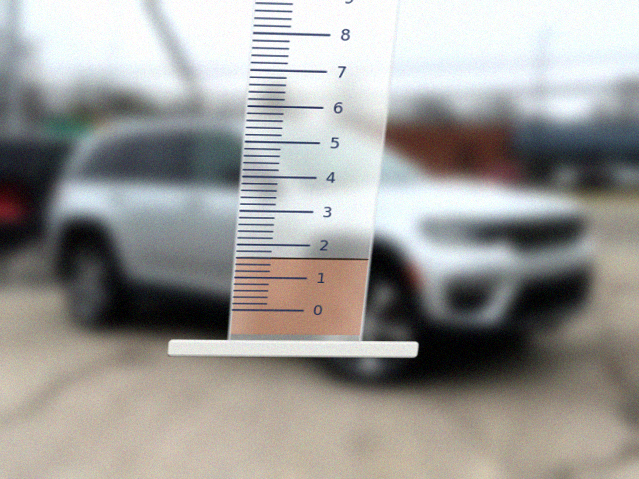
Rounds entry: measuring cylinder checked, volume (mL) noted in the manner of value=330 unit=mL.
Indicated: value=1.6 unit=mL
